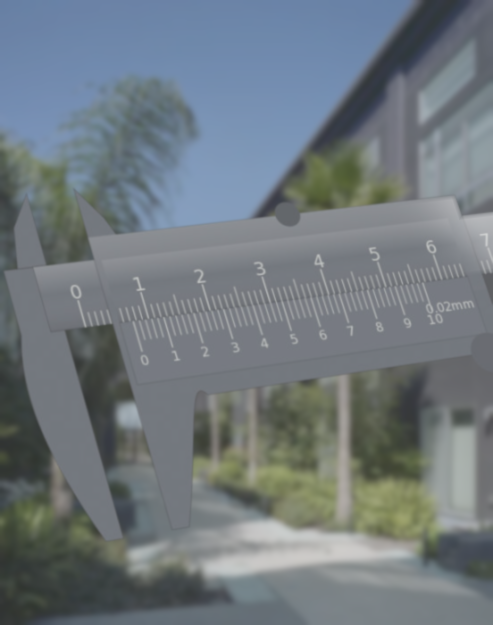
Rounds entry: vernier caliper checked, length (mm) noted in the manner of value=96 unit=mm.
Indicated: value=7.5 unit=mm
